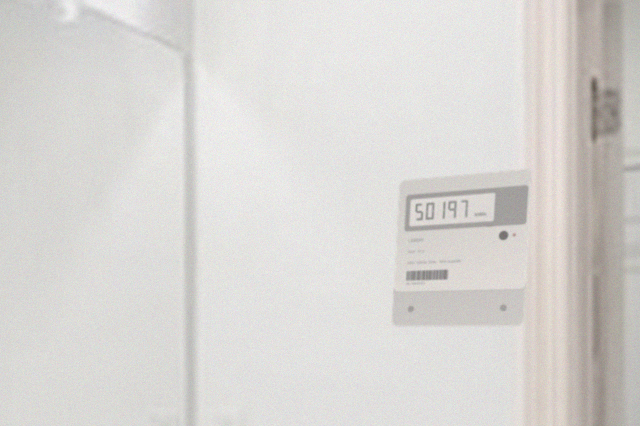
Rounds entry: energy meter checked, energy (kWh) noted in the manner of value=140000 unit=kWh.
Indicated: value=50197 unit=kWh
